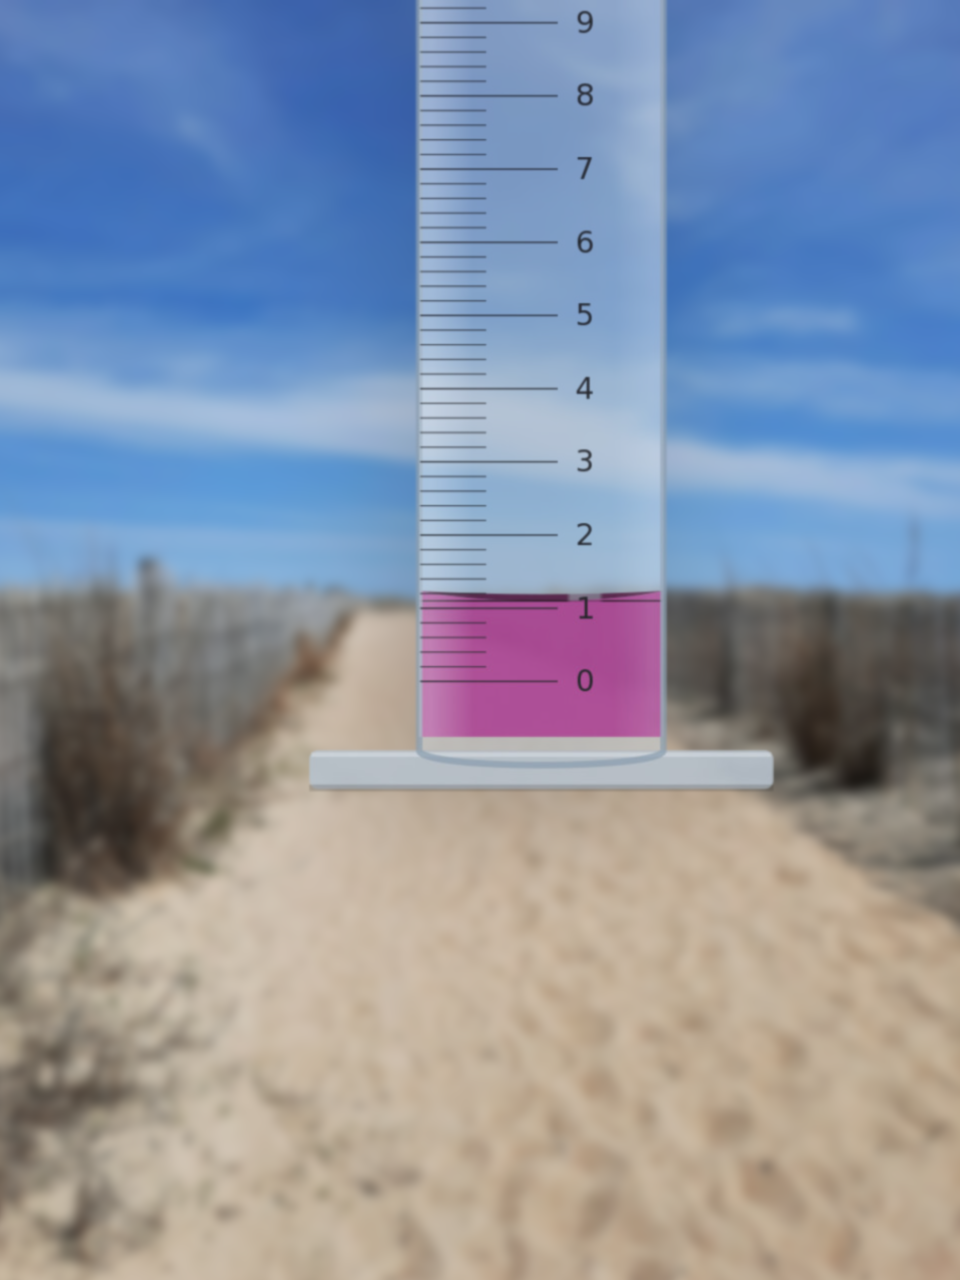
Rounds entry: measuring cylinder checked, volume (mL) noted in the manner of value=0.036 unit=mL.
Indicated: value=1.1 unit=mL
